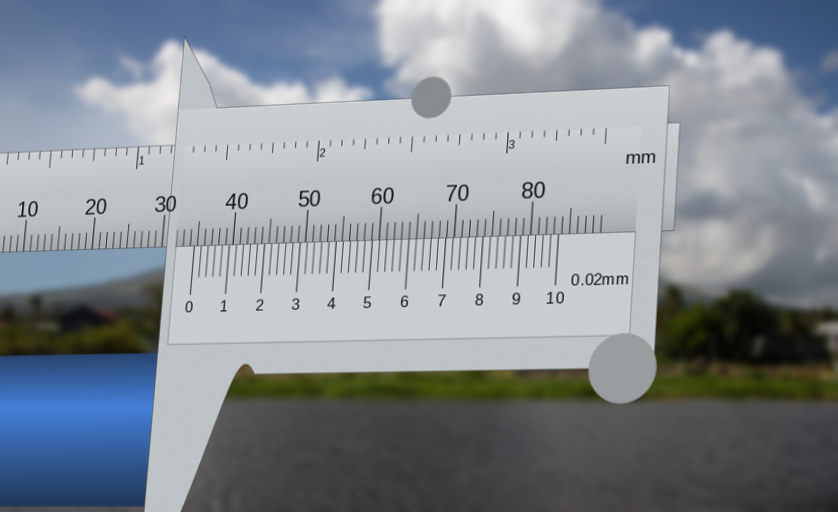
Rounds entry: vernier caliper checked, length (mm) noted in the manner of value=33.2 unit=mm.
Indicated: value=34.6 unit=mm
